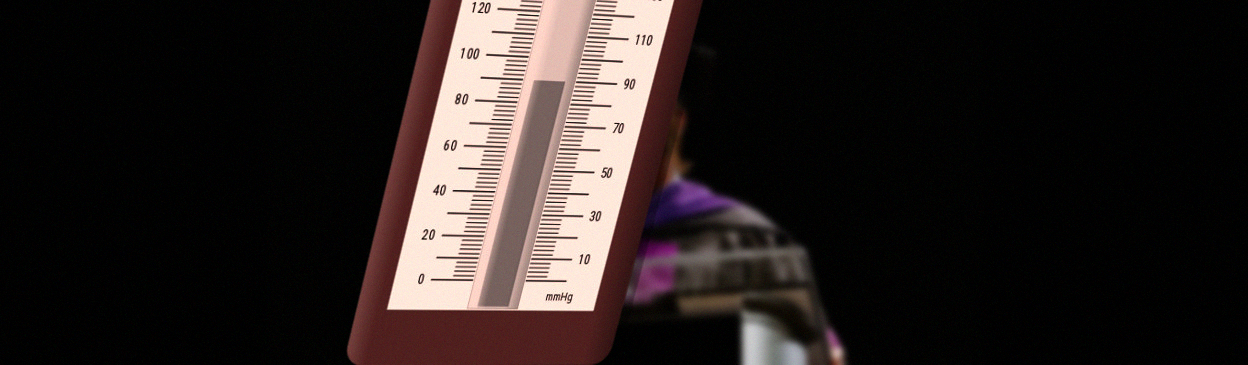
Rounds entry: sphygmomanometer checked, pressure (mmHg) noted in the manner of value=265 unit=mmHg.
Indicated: value=90 unit=mmHg
